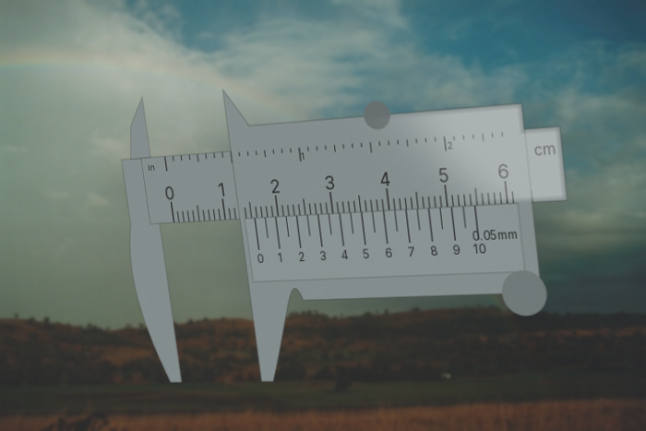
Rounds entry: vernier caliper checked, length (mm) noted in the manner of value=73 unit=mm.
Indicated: value=15.6 unit=mm
